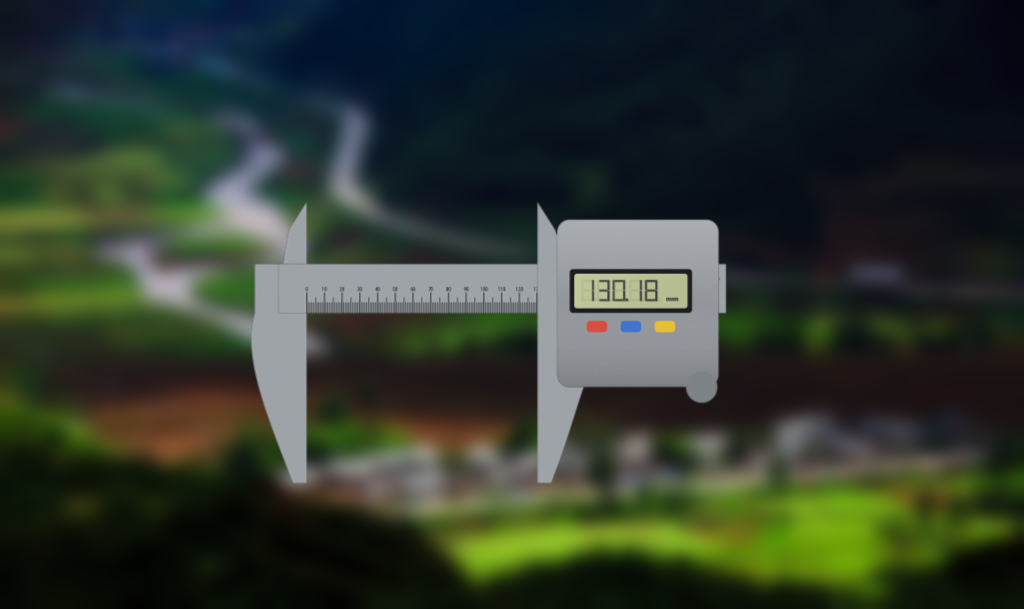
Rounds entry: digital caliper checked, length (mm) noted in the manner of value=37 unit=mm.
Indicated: value=130.18 unit=mm
